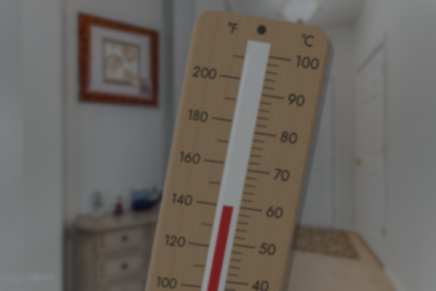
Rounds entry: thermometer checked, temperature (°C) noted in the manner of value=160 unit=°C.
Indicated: value=60 unit=°C
